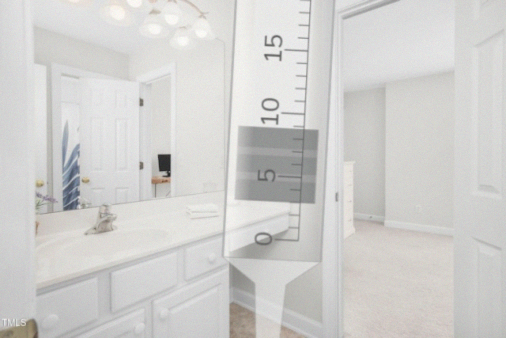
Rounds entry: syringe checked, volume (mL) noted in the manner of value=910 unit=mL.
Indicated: value=3 unit=mL
